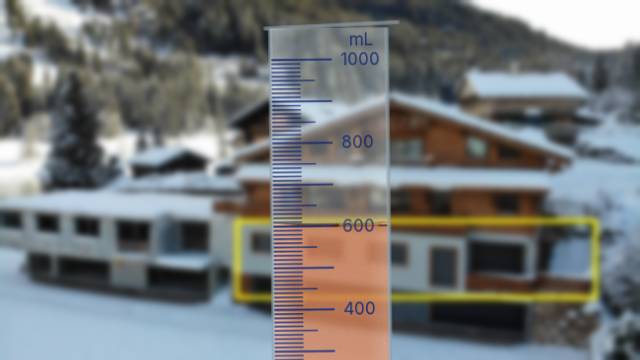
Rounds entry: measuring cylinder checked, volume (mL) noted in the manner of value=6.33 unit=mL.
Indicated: value=600 unit=mL
